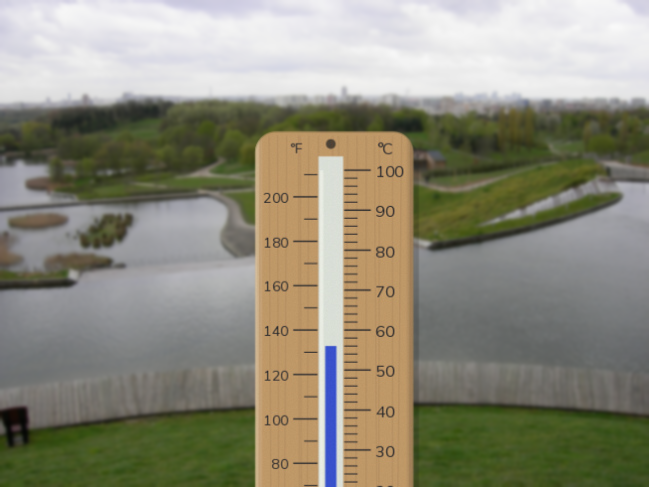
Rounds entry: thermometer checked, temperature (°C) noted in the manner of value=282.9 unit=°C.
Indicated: value=56 unit=°C
